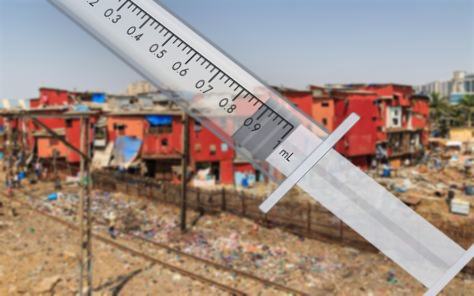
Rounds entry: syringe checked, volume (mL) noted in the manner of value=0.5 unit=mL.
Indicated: value=0.88 unit=mL
